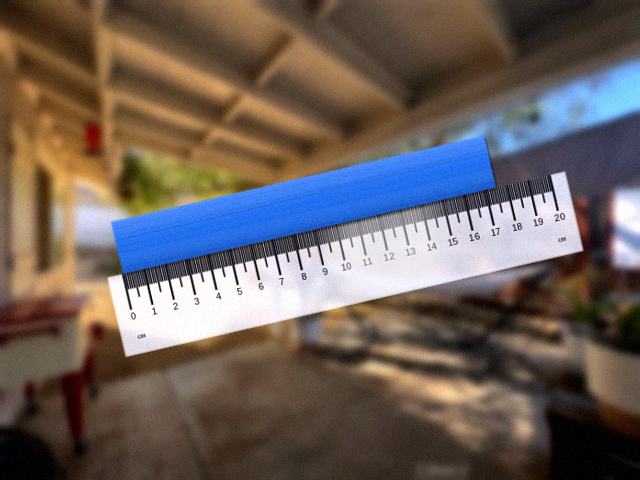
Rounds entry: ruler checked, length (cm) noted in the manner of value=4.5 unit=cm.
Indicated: value=17.5 unit=cm
